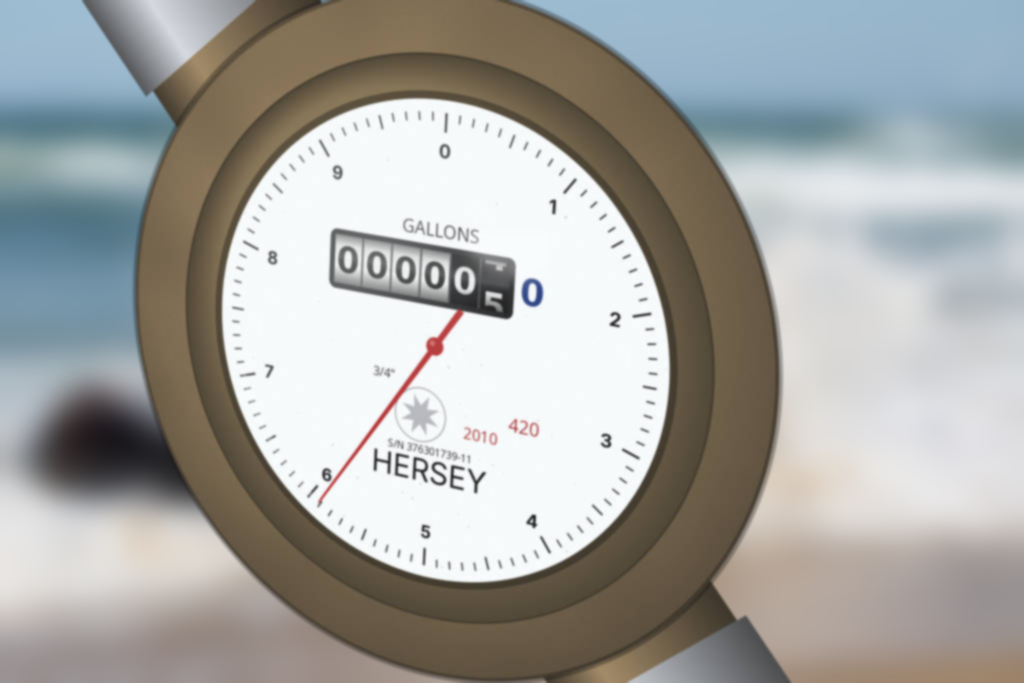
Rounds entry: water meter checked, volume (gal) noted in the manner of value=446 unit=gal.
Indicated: value=45.9 unit=gal
